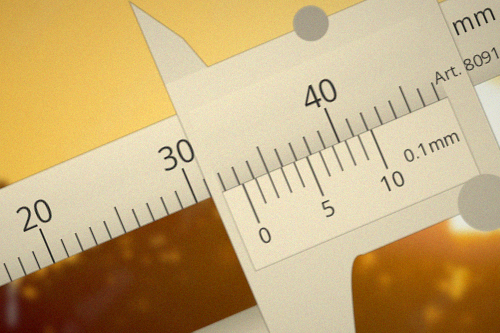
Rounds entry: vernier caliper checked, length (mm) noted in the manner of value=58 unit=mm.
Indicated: value=33.2 unit=mm
